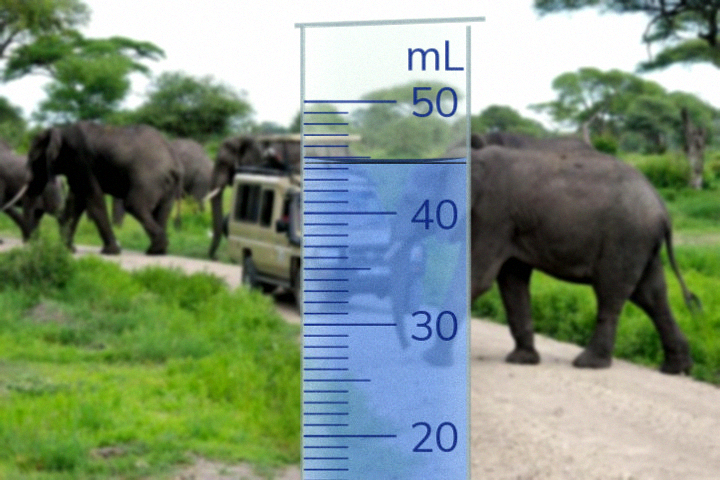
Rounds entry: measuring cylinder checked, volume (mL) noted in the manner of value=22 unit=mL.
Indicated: value=44.5 unit=mL
